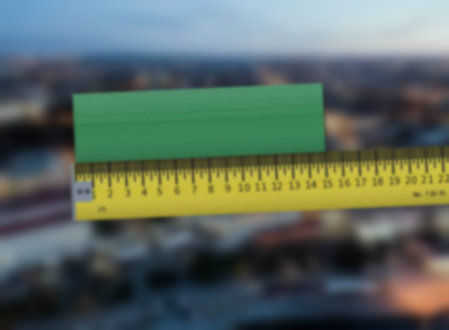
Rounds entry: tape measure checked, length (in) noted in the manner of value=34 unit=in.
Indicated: value=15 unit=in
